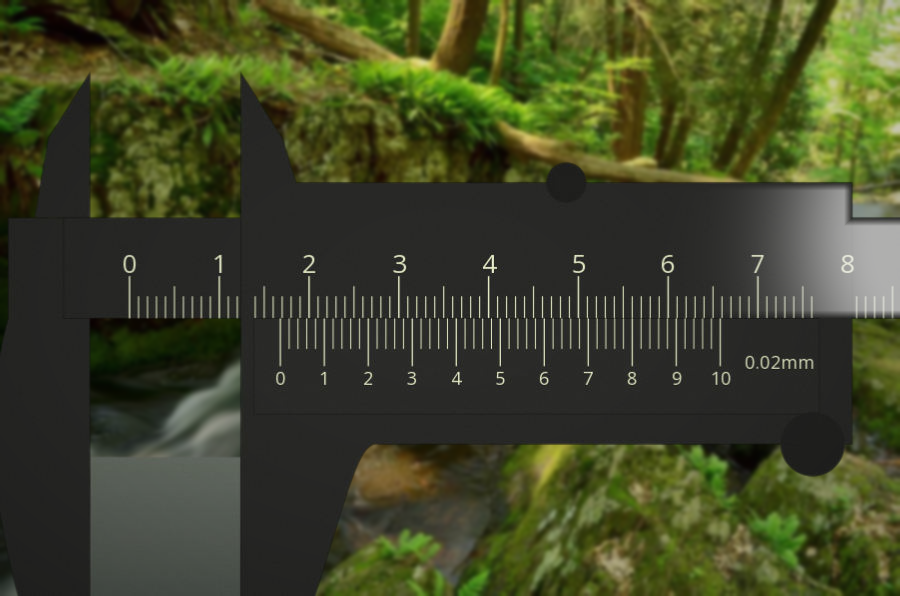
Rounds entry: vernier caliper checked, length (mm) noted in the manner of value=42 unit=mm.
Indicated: value=16.8 unit=mm
